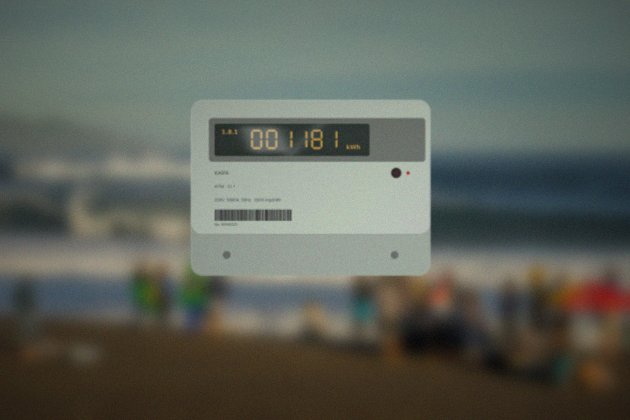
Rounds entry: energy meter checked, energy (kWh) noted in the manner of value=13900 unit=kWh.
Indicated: value=1181 unit=kWh
